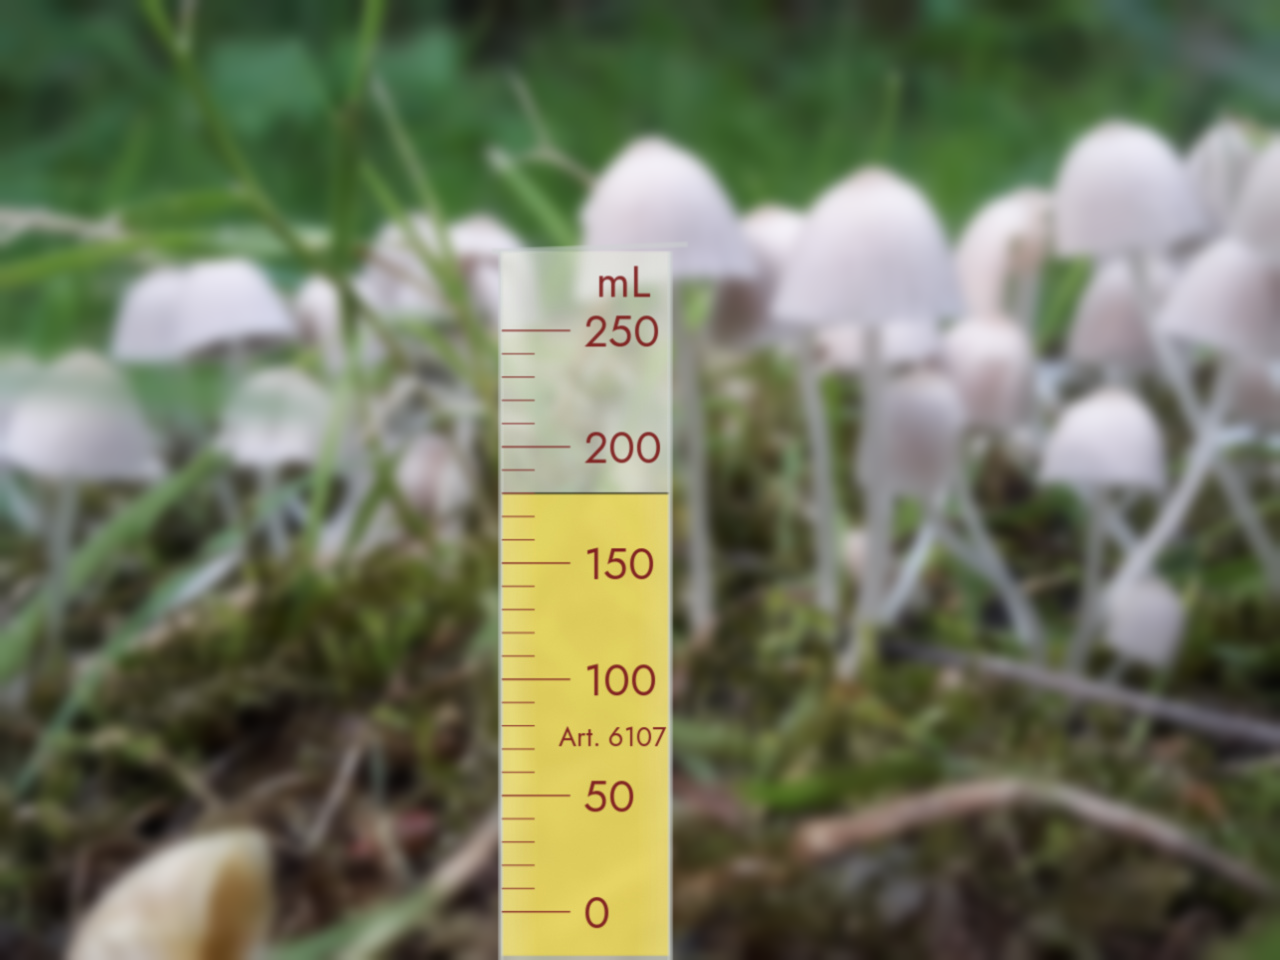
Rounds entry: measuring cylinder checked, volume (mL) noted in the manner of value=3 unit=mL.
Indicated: value=180 unit=mL
